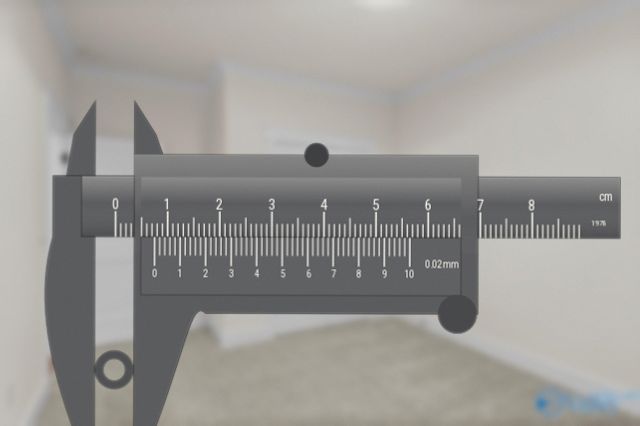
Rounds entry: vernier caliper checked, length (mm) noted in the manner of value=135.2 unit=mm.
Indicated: value=7.5 unit=mm
